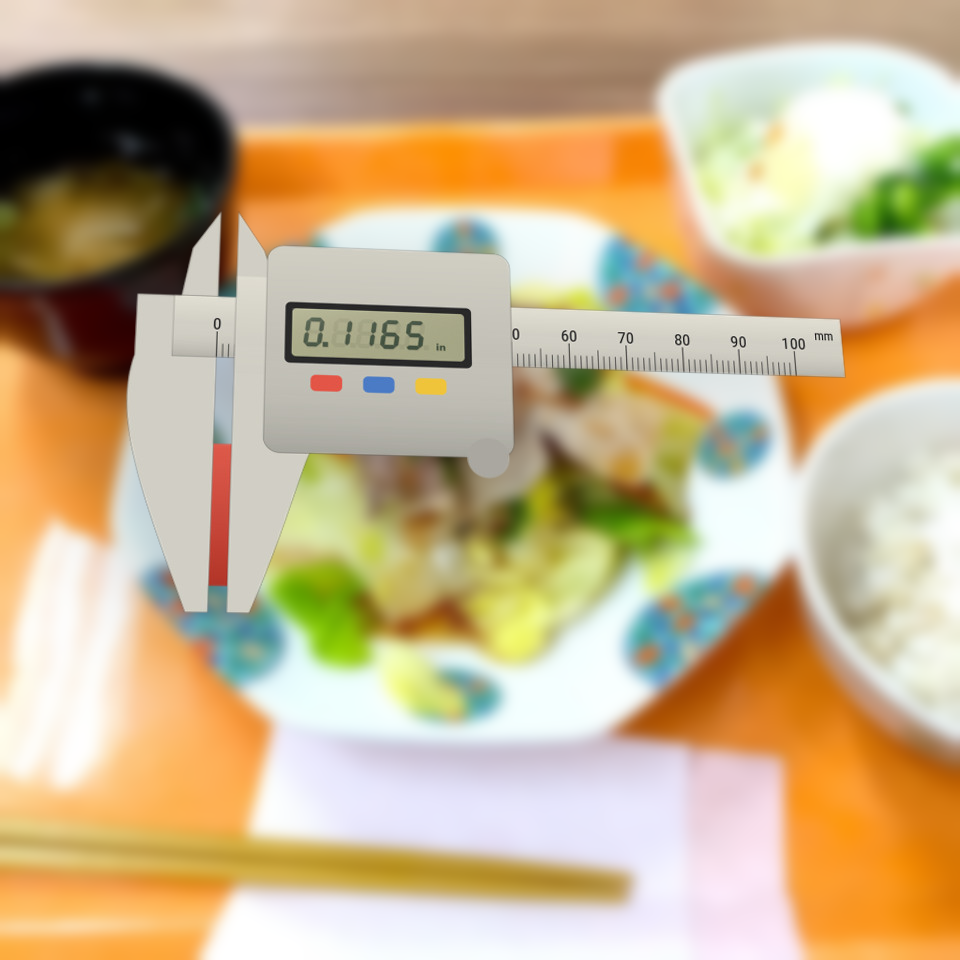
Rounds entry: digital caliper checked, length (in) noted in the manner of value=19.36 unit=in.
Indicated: value=0.1165 unit=in
